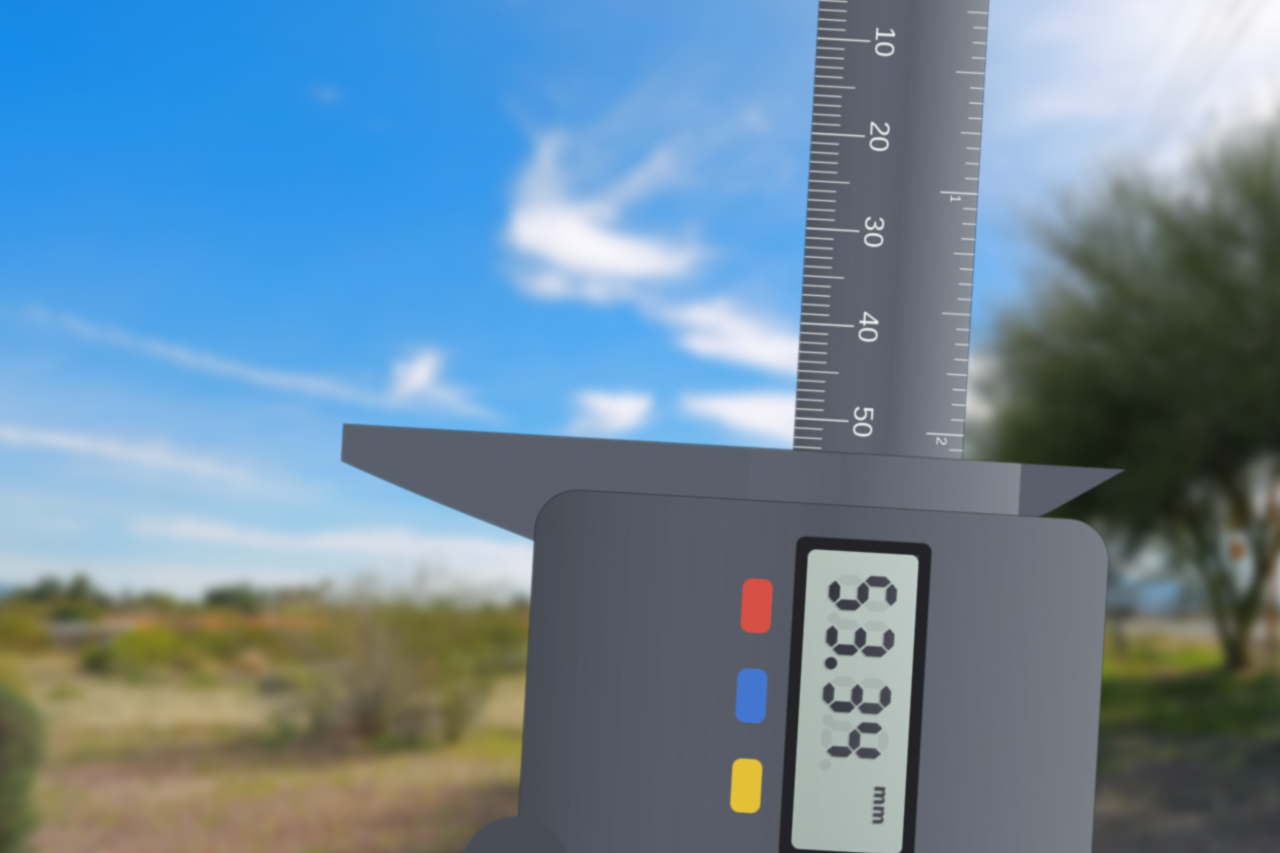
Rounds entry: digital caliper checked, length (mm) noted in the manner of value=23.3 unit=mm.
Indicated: value=53.34 unit=mm
